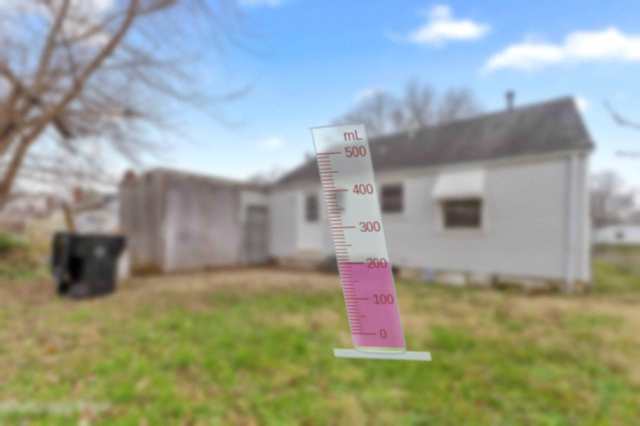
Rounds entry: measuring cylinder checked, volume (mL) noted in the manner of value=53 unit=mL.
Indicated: value=200 unit=mL
